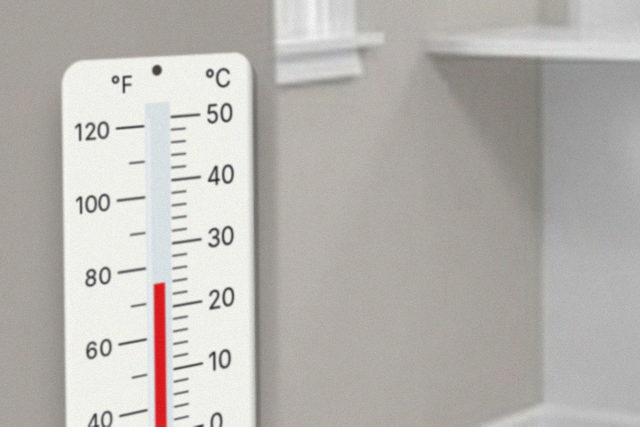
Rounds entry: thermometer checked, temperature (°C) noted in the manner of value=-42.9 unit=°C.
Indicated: value=24 unit=°C
